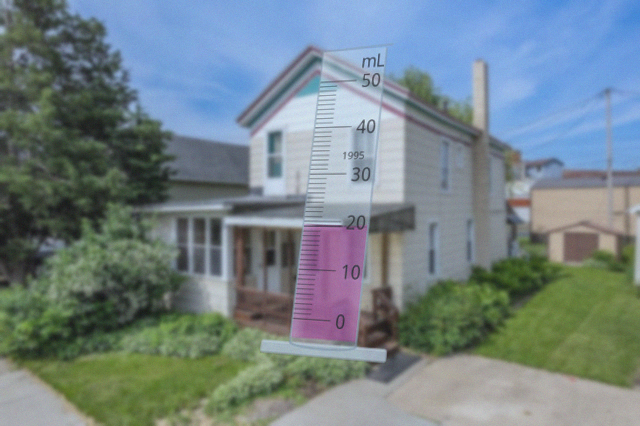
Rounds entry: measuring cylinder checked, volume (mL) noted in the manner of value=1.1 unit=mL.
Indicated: value=19 unit=mL
